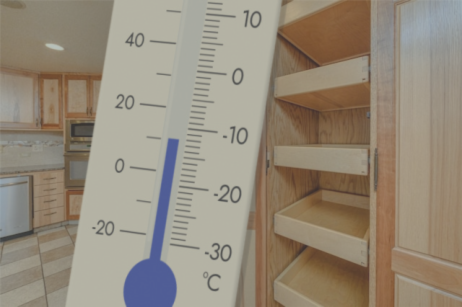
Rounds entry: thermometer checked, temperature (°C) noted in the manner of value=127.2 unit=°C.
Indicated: value=-12 unit=°C
